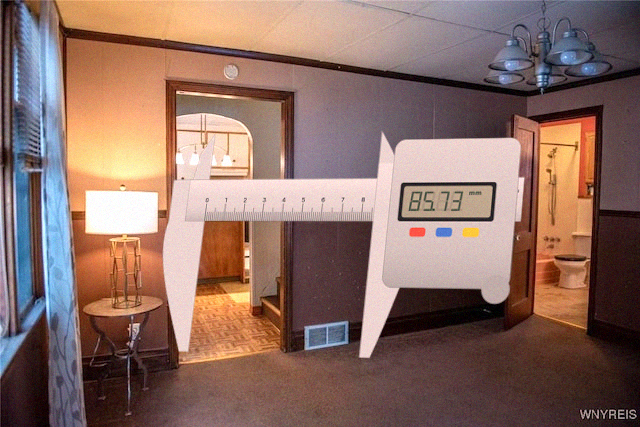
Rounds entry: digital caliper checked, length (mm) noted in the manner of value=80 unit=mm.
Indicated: value=85.73 unit=mm
